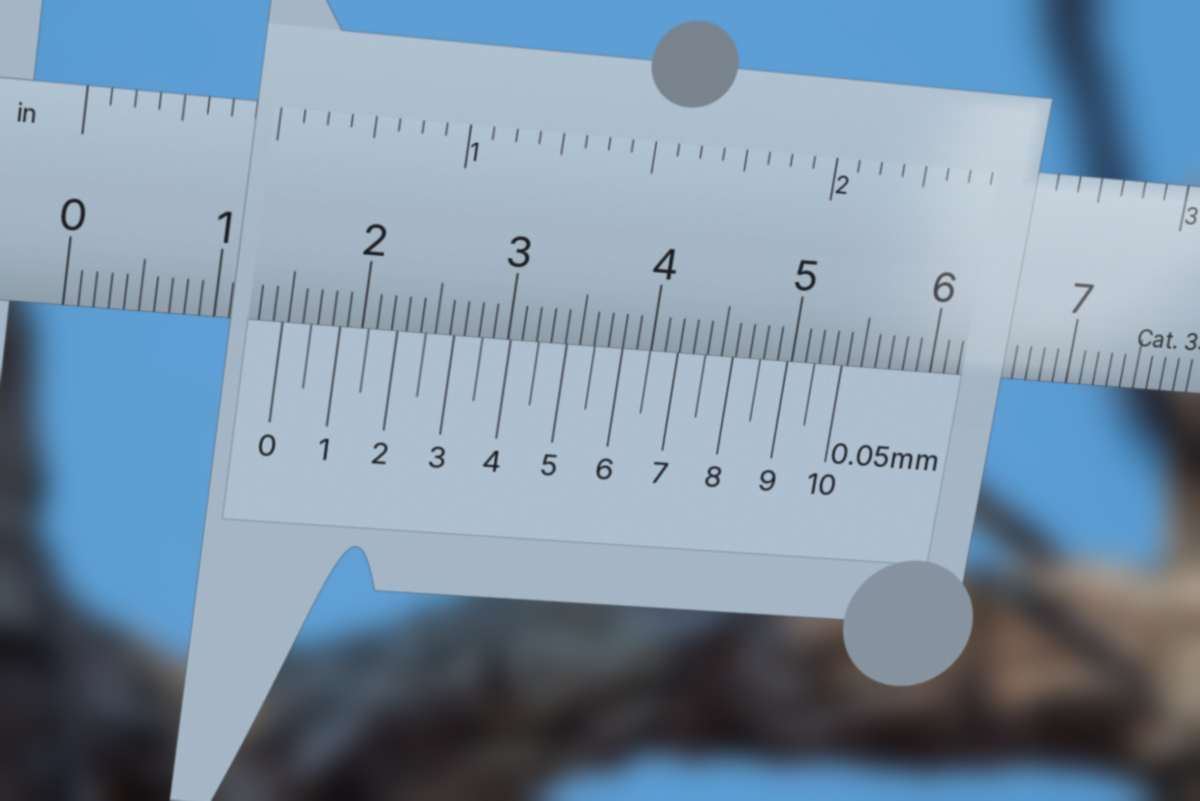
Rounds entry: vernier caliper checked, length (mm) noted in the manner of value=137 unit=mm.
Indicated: value=14.6 unit=mm
